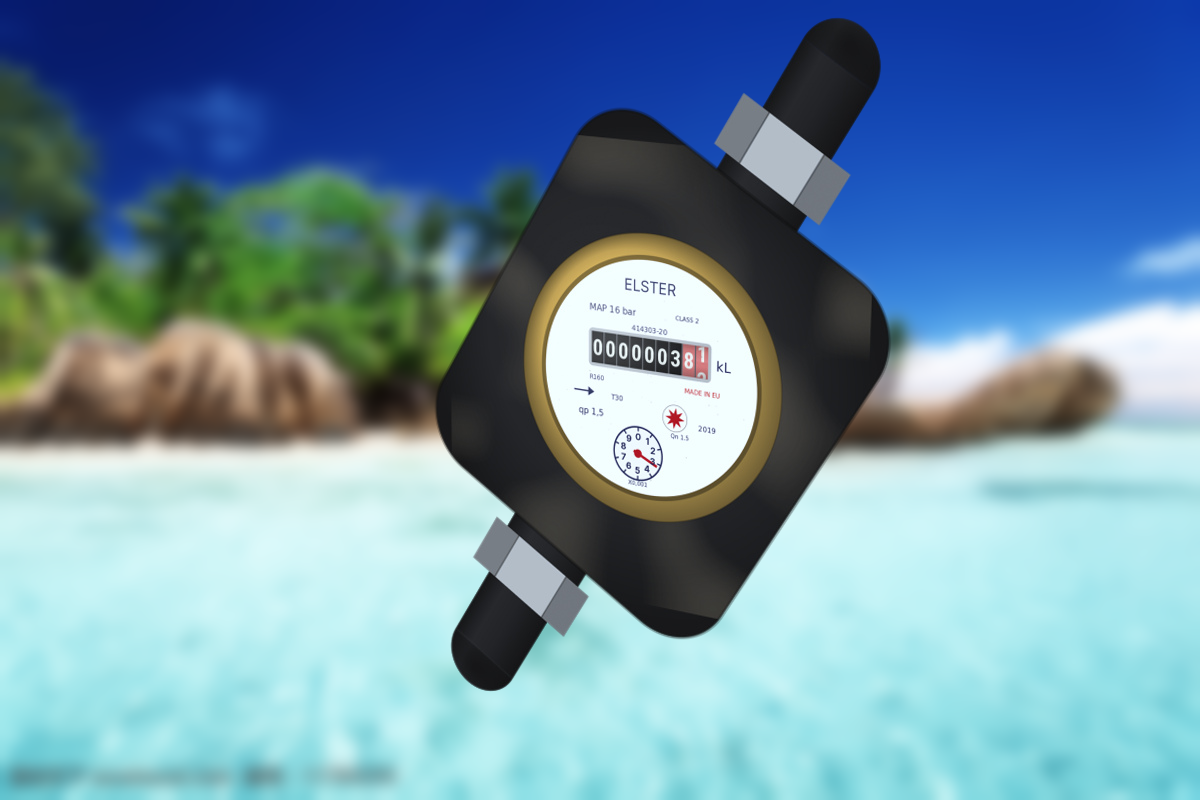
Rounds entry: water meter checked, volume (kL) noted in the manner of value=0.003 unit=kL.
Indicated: value=3.813 unit=kL
